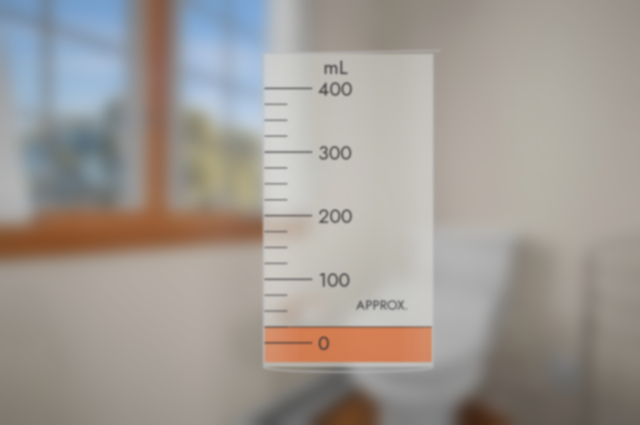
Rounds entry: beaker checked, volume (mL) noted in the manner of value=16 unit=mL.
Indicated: value=25 unit=mL
